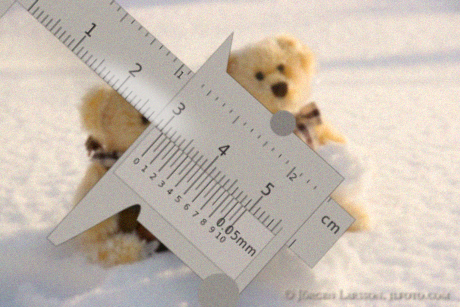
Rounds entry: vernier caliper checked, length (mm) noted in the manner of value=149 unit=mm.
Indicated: value=30.5 unit=mm
